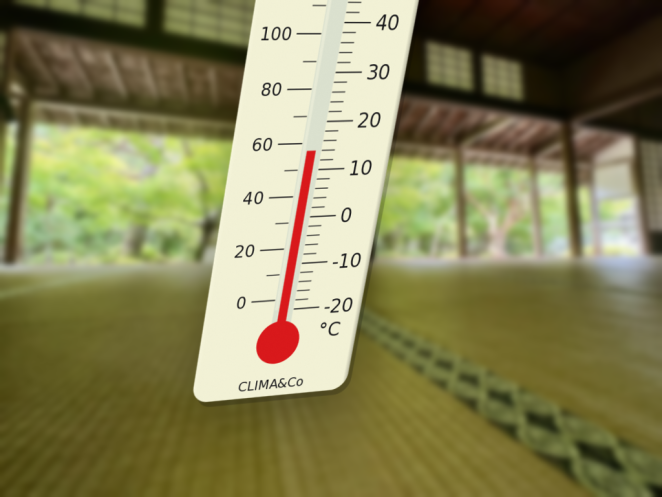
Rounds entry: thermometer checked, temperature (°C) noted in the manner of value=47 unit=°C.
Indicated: value=14 unit=°C
